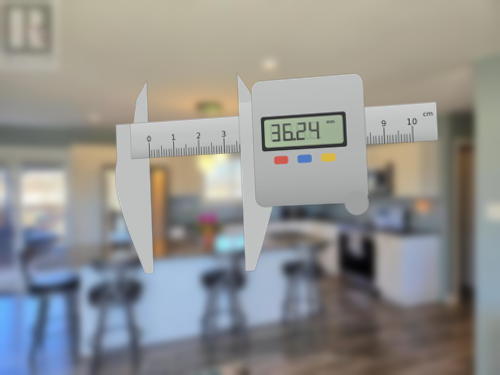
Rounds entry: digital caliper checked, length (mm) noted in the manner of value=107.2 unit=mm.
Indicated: value=36.24 unit=mm
